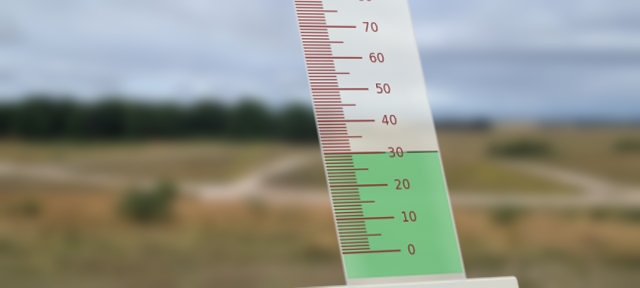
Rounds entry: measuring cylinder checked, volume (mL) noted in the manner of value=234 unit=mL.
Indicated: value=30 unit=mL
